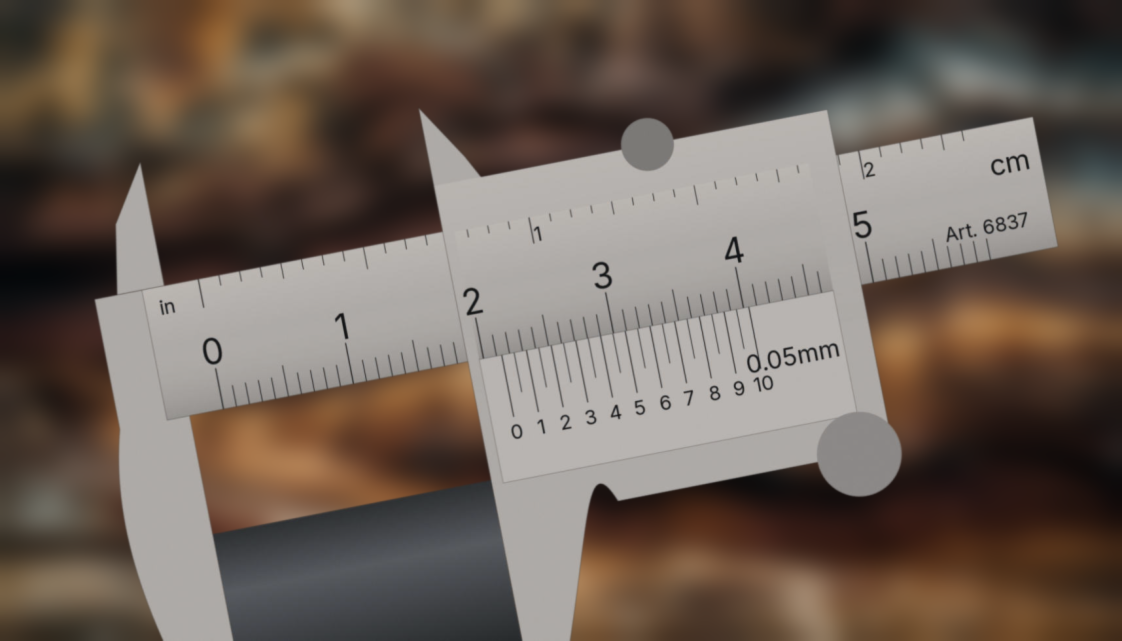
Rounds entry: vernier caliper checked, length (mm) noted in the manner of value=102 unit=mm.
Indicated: value=21.4 unit=mm
